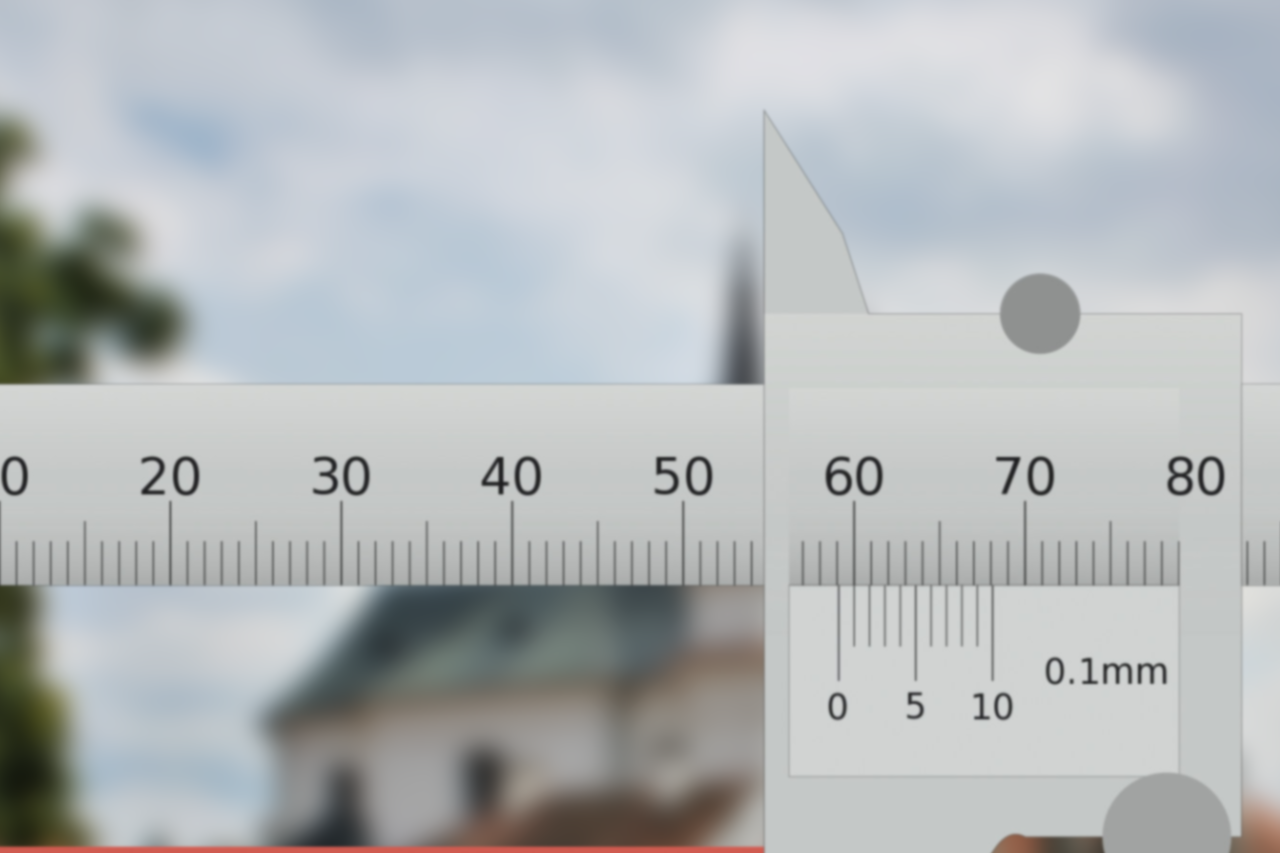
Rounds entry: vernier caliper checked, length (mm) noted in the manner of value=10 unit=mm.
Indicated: value=59.1 unit=mm
